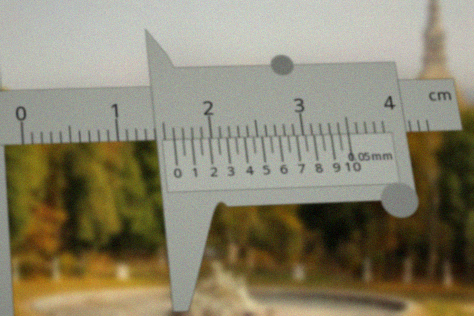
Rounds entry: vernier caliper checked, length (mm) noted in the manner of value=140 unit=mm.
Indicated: value=16.0 unit=mm
